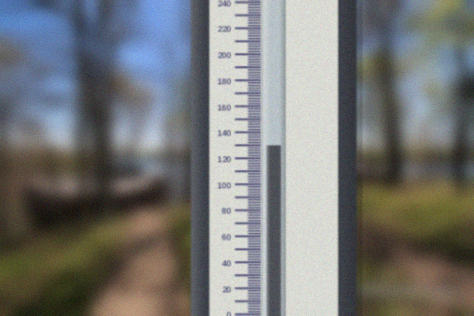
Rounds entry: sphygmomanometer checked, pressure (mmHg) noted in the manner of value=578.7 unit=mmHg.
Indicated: value=130 unit=mmHg
